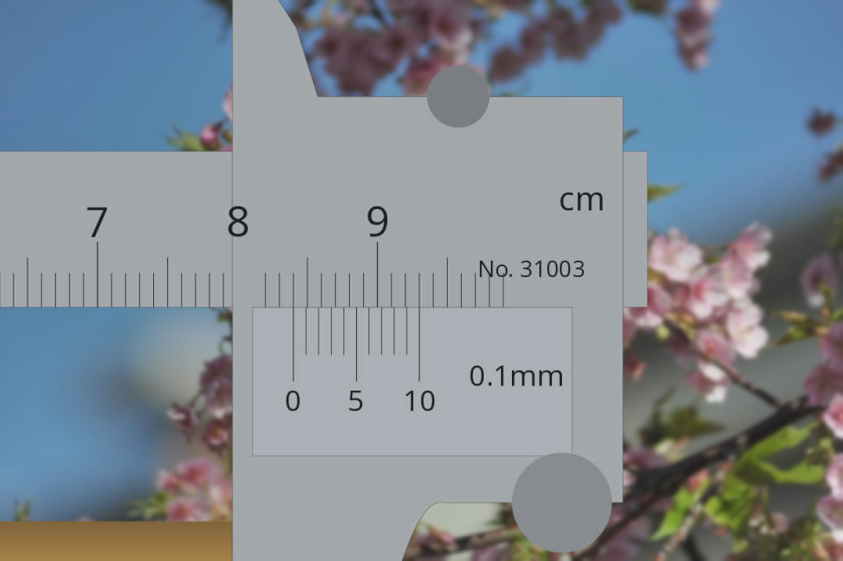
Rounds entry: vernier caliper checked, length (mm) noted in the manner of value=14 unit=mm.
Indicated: value=84.0 unit=mm
